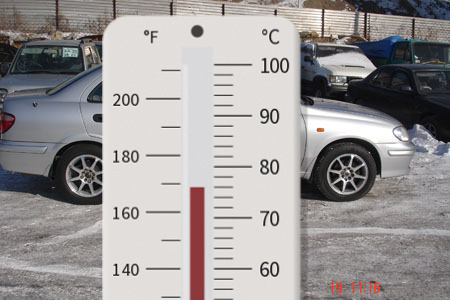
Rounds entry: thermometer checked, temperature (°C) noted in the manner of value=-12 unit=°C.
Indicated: value=76 unit=°C
